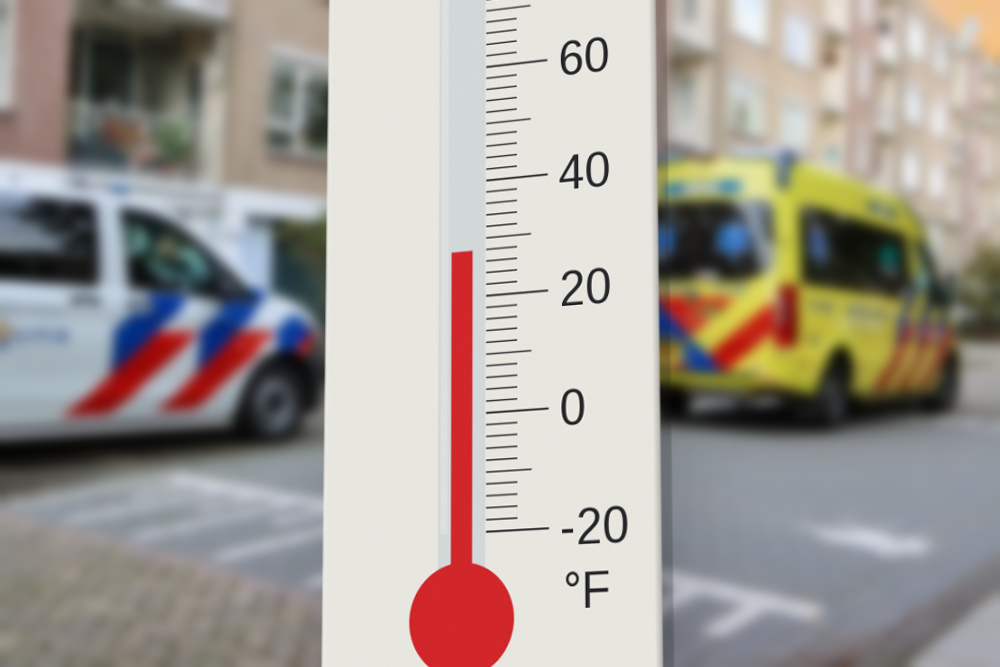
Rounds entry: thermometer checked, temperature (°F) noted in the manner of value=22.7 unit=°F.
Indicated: value=28 unit=°F
